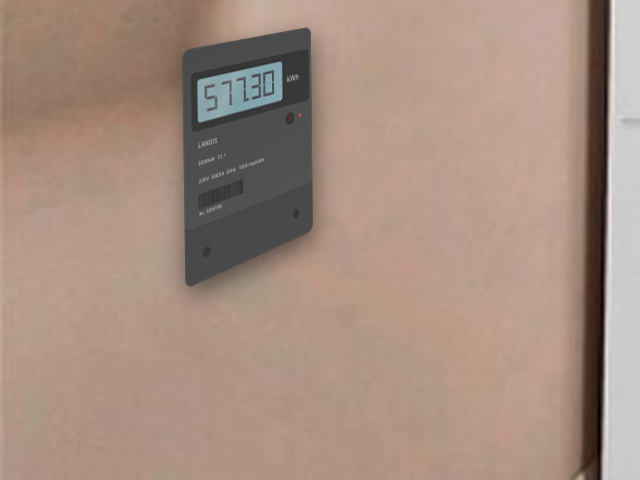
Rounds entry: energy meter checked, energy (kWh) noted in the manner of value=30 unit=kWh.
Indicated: value=577.30 unit=kWh
